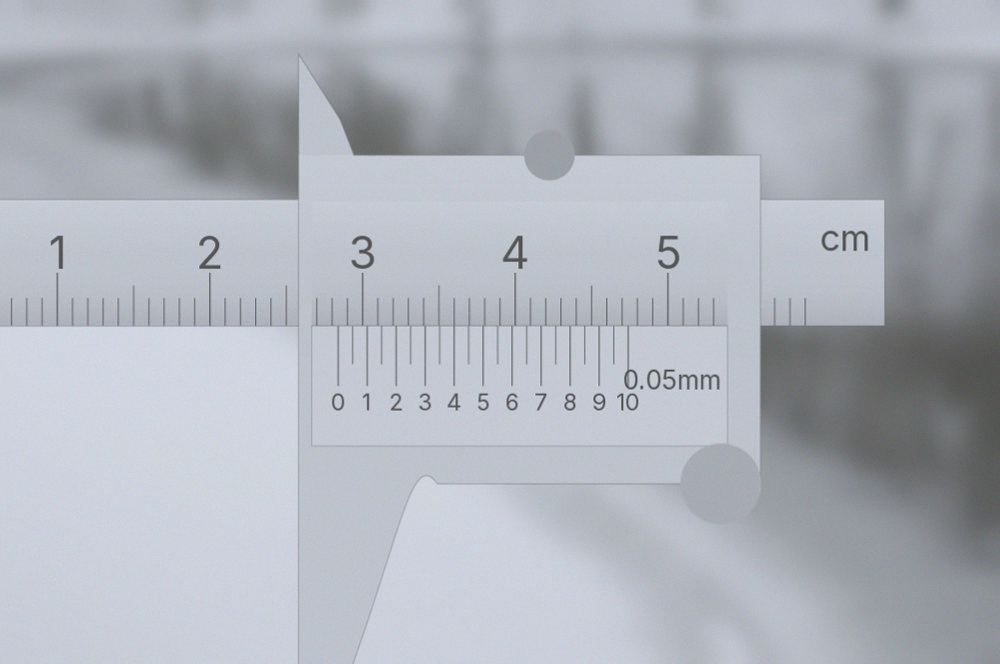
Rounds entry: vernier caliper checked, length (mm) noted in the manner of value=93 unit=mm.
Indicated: value=28.4 unit=mm
